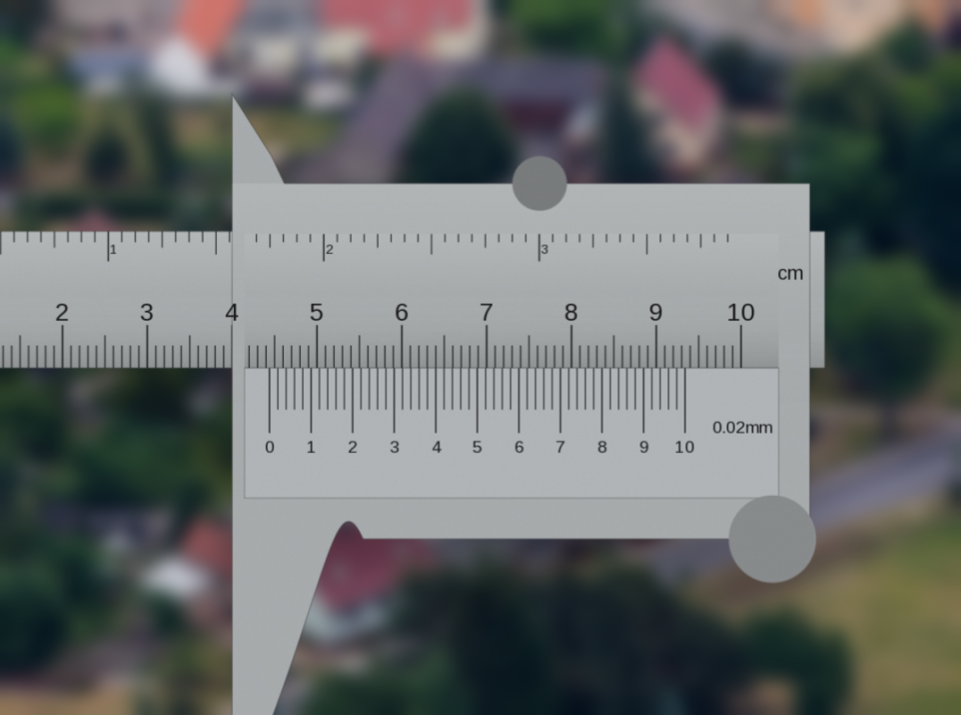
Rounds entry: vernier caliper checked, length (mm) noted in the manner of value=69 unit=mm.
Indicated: value=44.4 unit=mm
